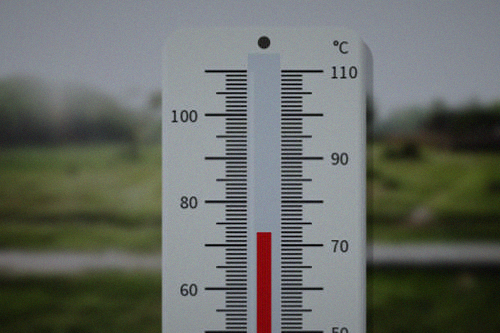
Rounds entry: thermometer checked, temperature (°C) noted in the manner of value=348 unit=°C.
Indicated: value=73 unit=°C
